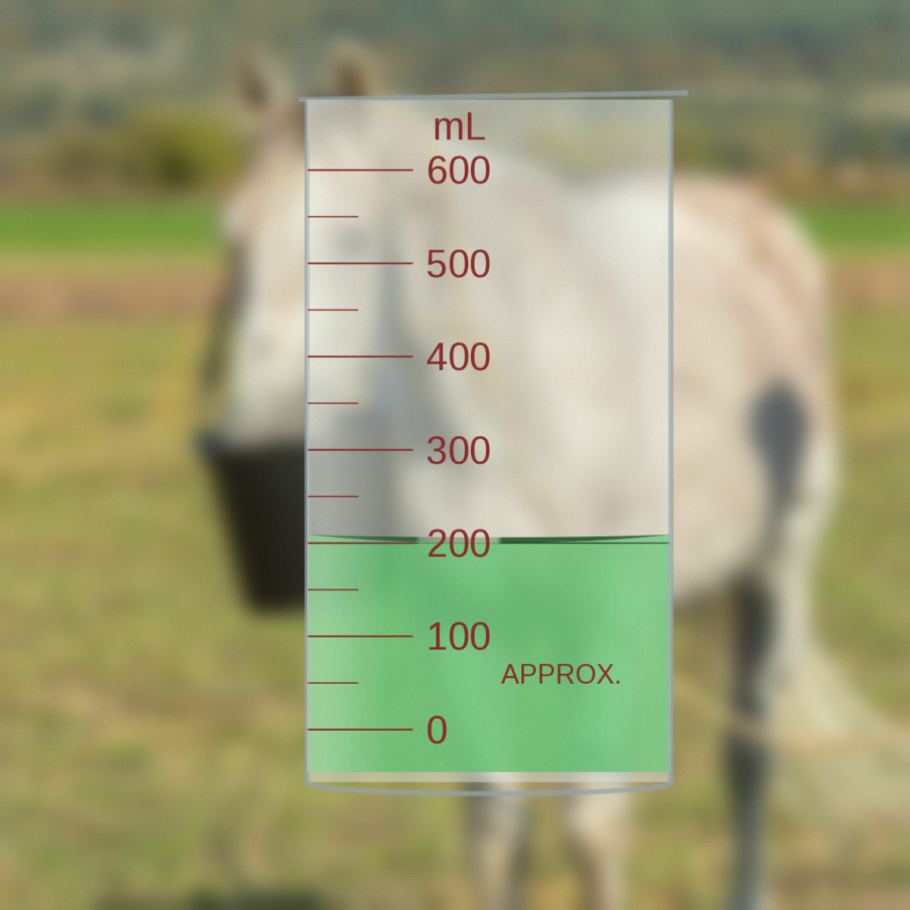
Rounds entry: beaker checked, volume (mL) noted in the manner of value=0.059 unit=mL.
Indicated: value=200 unit=mL
